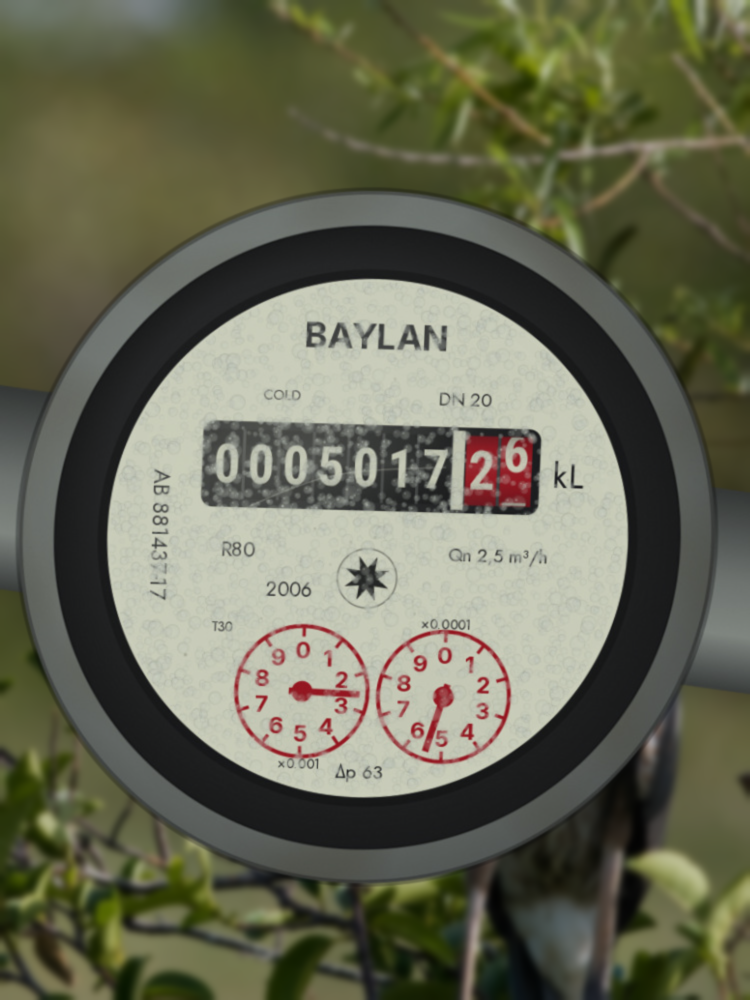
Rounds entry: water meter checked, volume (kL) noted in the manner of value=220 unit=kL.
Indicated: value=5017.2625 unit=kL
